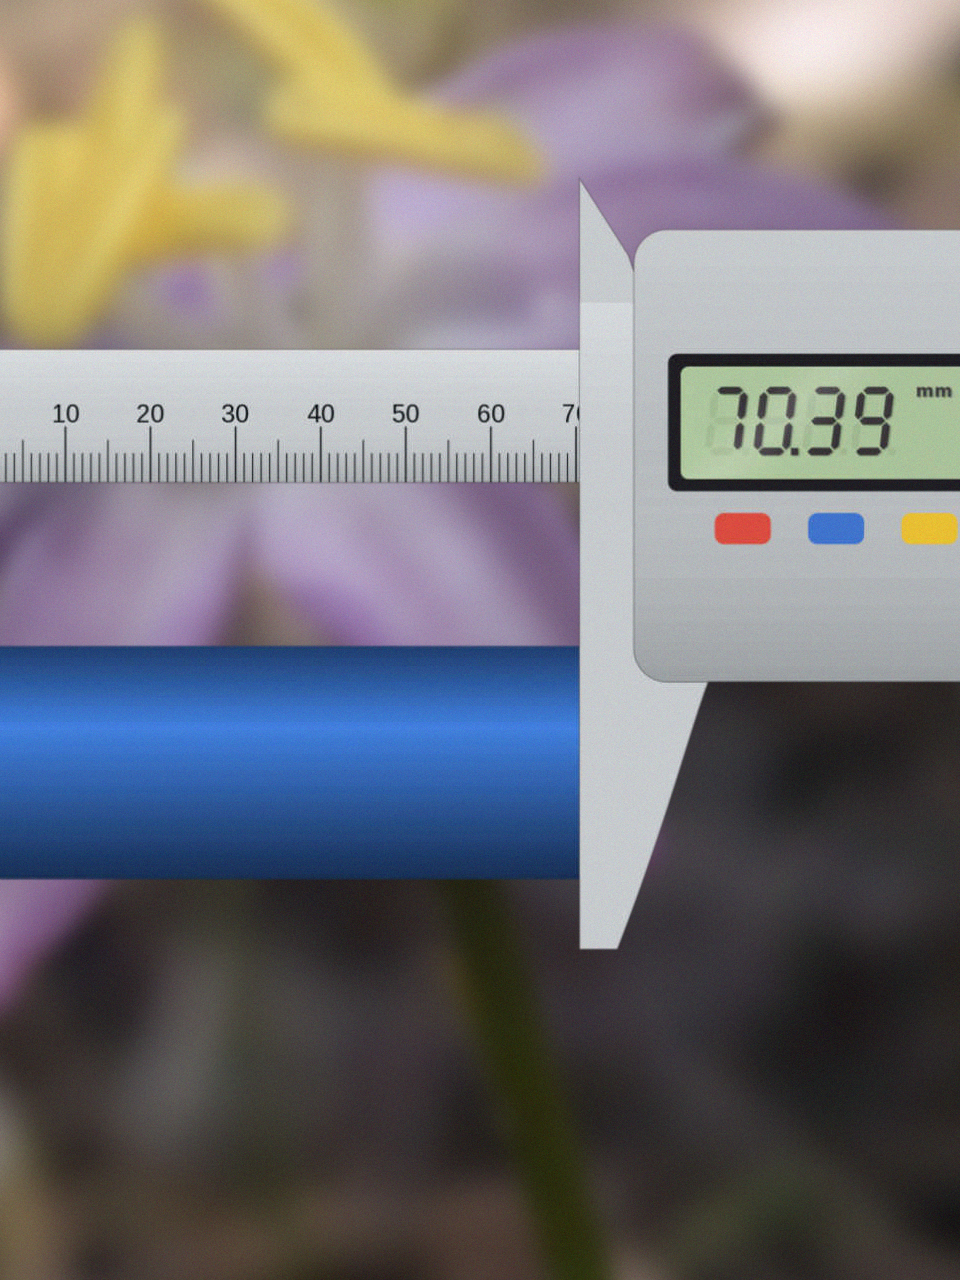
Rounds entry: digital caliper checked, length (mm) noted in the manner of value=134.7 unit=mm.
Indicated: value=70.39 unit=mm
